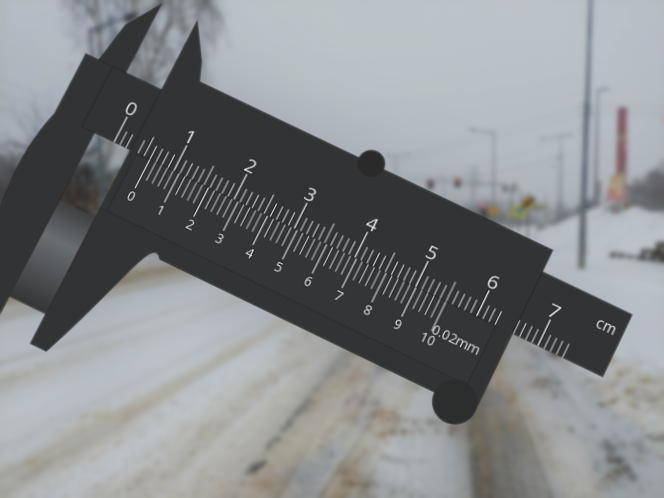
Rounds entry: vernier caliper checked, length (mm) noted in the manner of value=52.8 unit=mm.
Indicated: value=6.0 unit=mm
